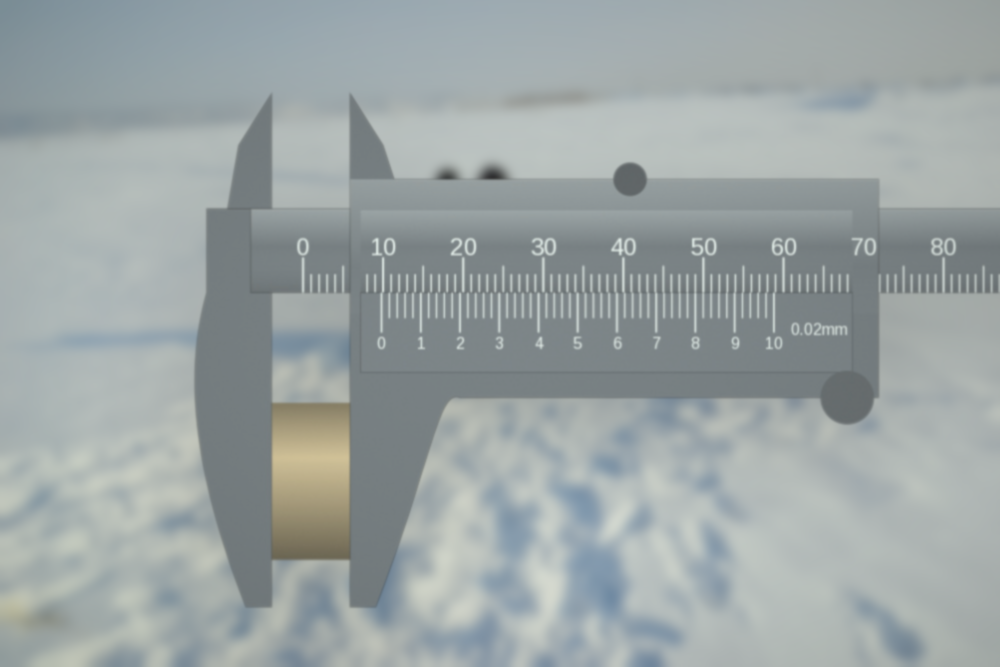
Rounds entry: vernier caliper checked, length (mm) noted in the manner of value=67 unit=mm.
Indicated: value=9.8 unit=mm
